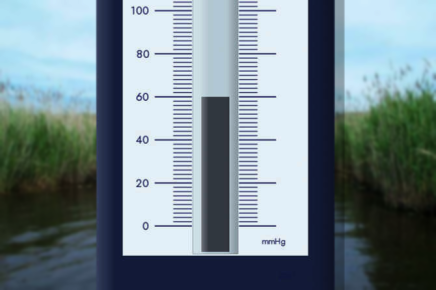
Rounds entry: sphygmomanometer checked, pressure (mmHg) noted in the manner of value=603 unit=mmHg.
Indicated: value=60 unit=mmHg
